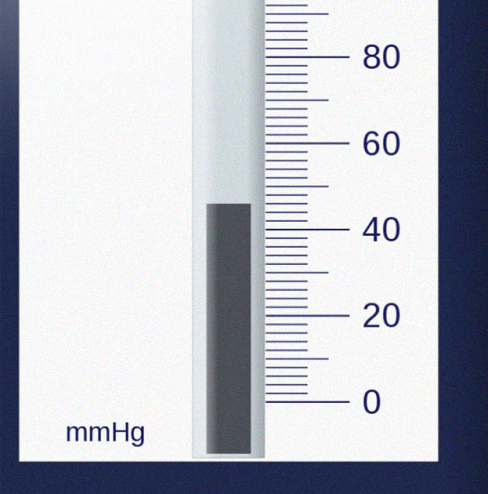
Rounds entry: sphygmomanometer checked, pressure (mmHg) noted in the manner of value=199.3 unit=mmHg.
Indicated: value=46 unit=mmHg
